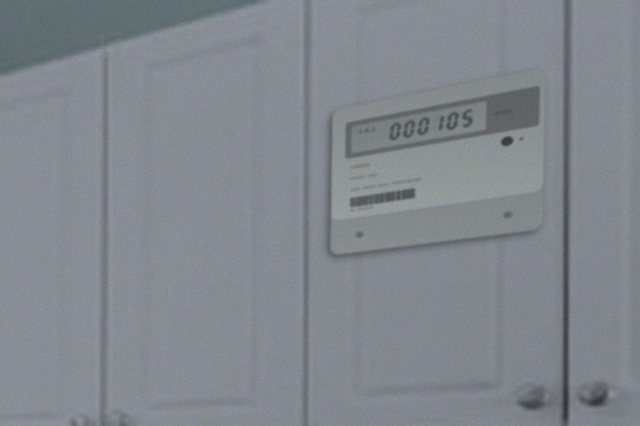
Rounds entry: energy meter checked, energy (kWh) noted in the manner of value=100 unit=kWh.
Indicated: value=105 unit=kWh
